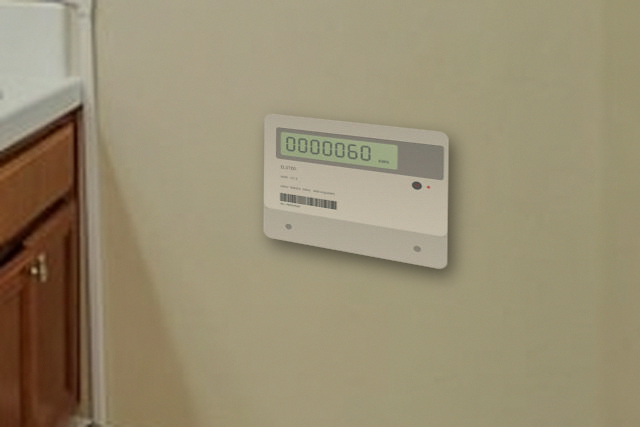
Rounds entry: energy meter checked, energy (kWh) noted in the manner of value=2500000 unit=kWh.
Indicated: value=60 unit=kWh
